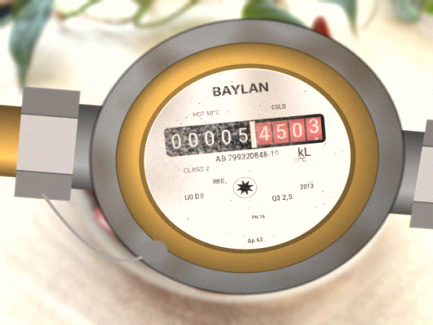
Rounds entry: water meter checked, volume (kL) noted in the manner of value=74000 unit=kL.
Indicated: value=5.4503 unit=kL
